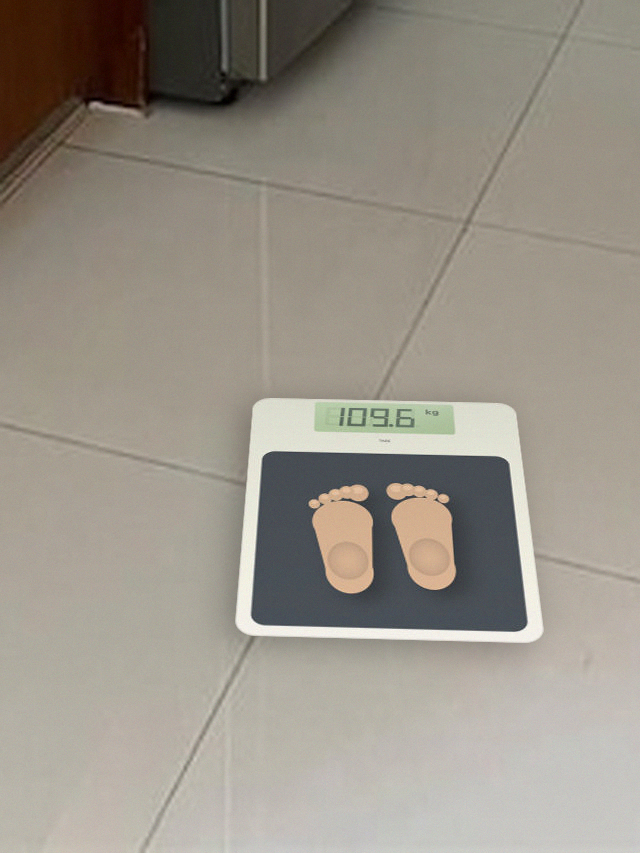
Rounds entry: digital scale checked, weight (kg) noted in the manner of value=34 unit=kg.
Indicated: value=109.6 unit=kg
